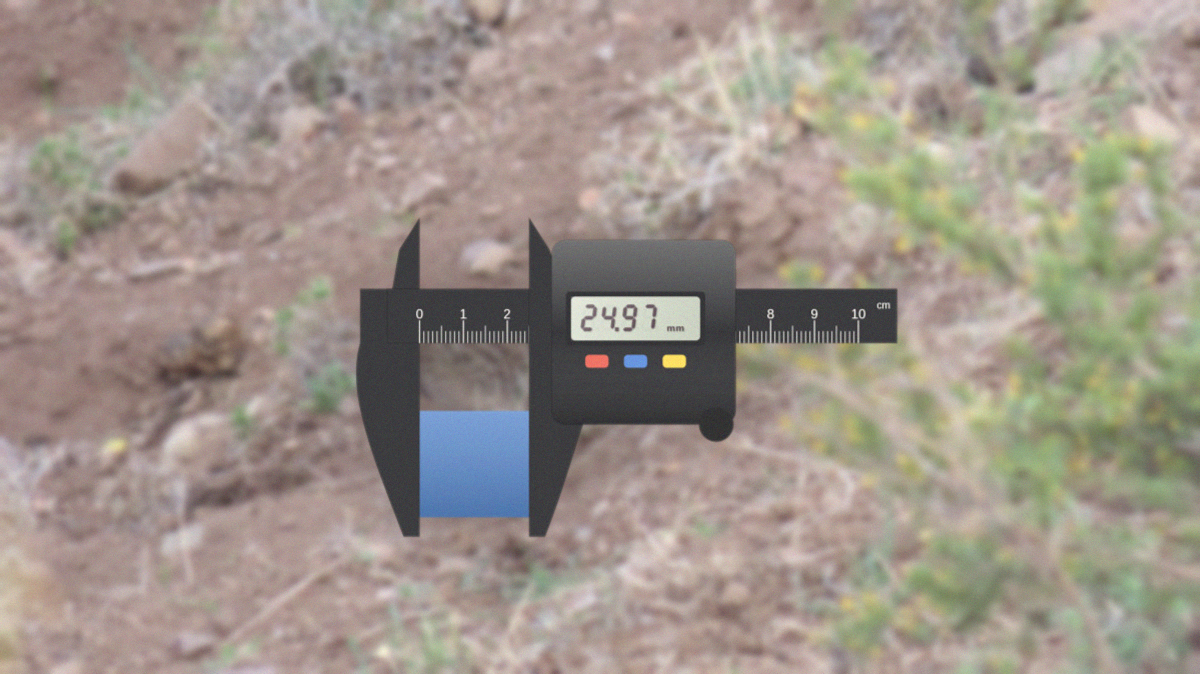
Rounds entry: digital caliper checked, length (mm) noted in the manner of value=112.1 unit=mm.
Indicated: value=24.97 unit=mm
